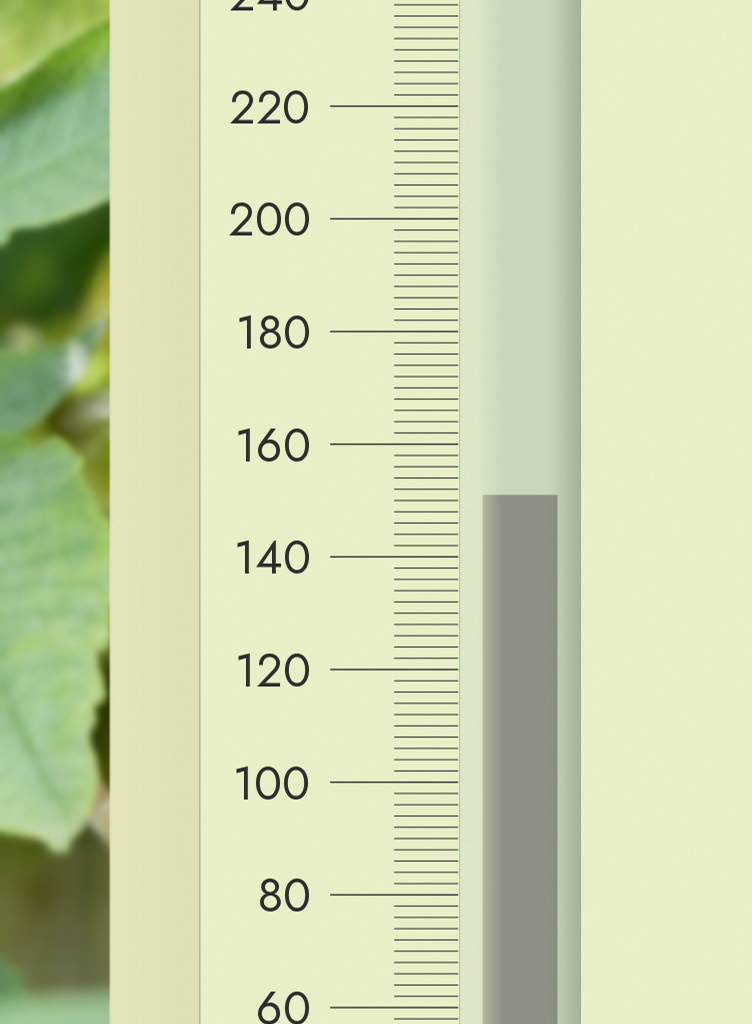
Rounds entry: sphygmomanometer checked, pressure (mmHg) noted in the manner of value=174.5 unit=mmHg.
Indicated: value=151 unit=mmHg
